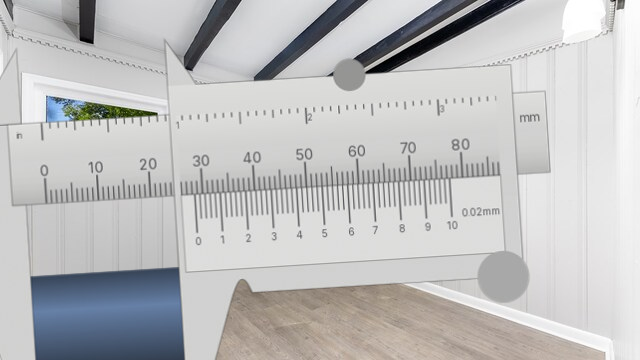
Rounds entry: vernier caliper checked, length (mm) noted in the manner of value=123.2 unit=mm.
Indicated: value=28.5 unit=mm
